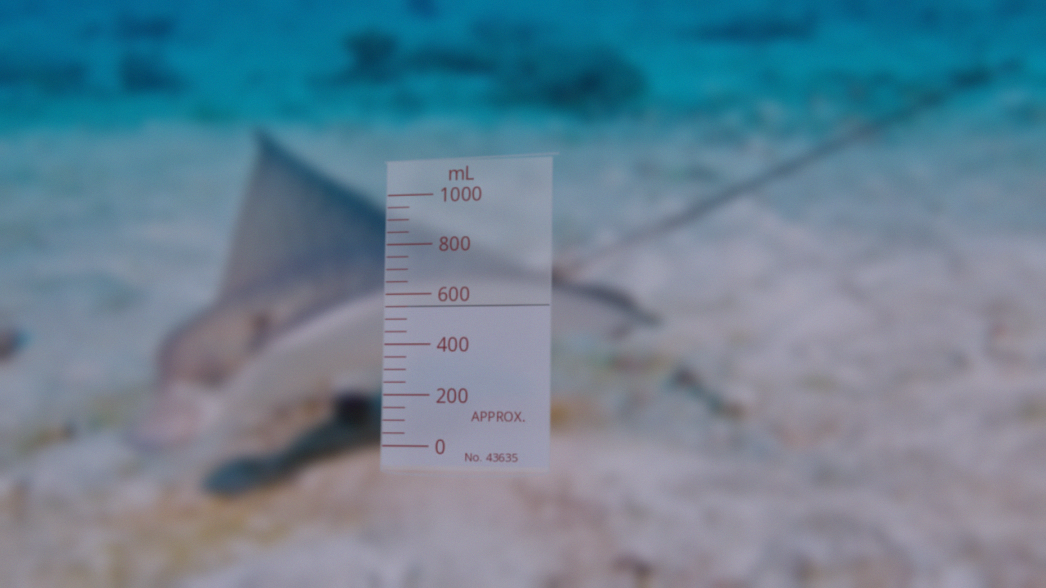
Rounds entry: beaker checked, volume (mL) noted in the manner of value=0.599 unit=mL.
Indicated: value=550 unit=mL
